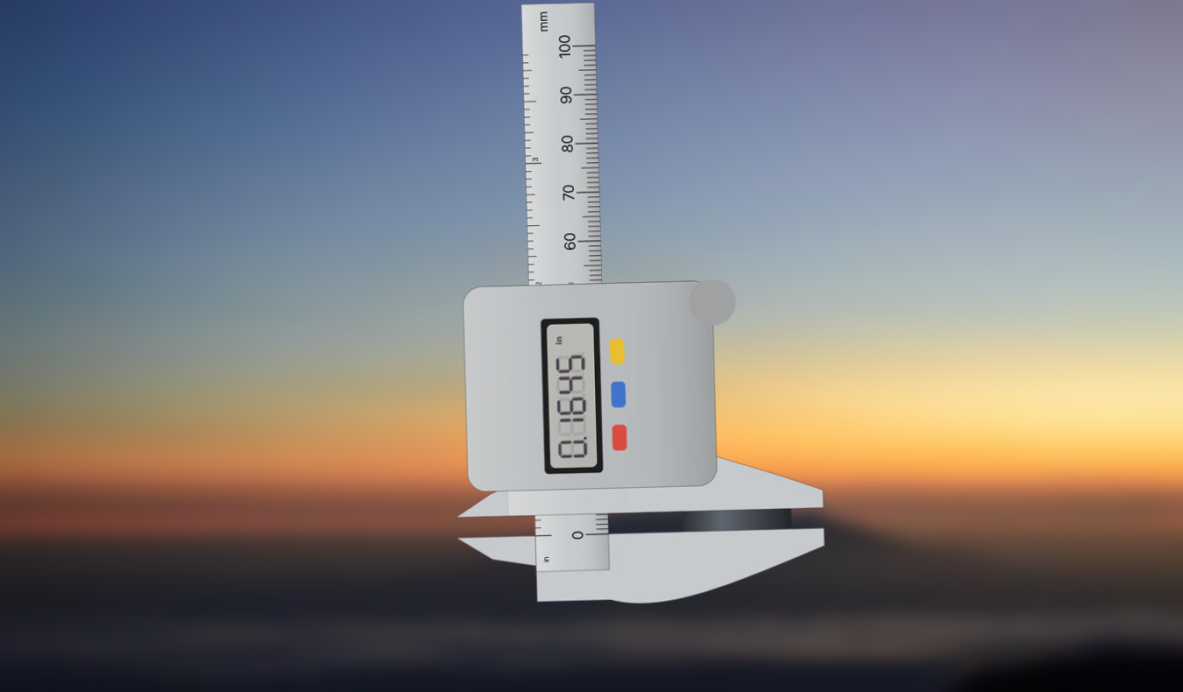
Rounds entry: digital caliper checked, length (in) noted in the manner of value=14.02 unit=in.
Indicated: value=0.1645 unit=in
